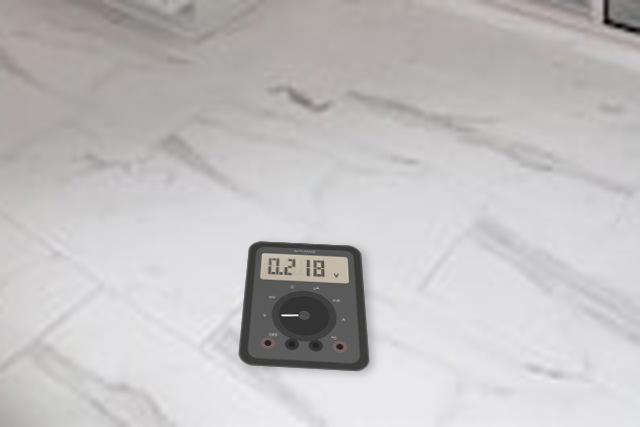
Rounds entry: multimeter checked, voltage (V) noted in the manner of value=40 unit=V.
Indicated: value=0.218 unit=V
